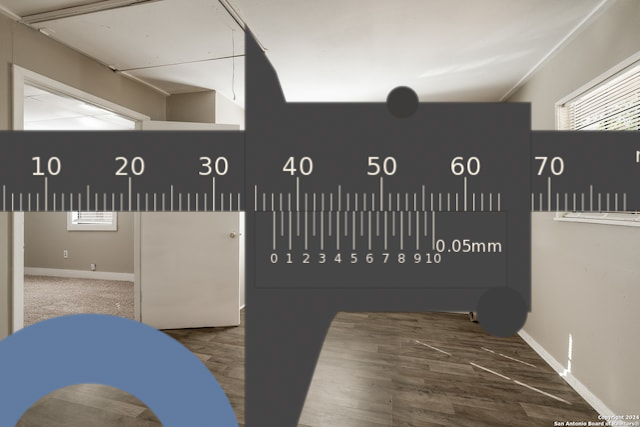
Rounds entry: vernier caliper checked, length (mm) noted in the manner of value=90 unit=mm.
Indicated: value=37.2 unit=mm
